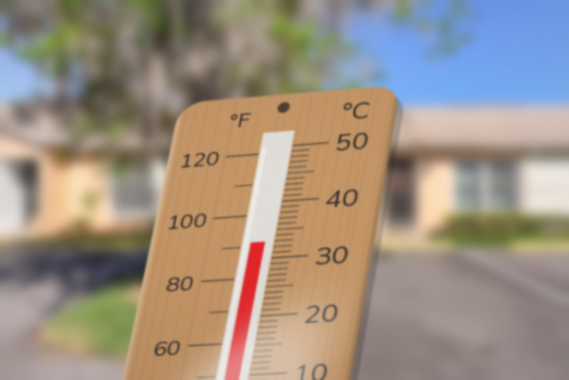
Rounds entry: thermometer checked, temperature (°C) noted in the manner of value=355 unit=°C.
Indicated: value=33 unit=°C
